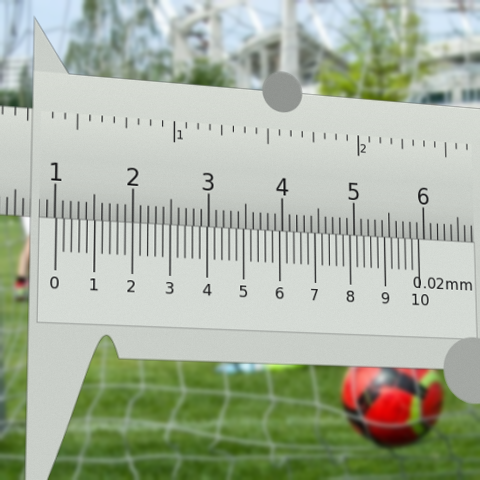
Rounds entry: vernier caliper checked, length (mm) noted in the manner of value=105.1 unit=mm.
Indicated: value=10.2 unit=mm
